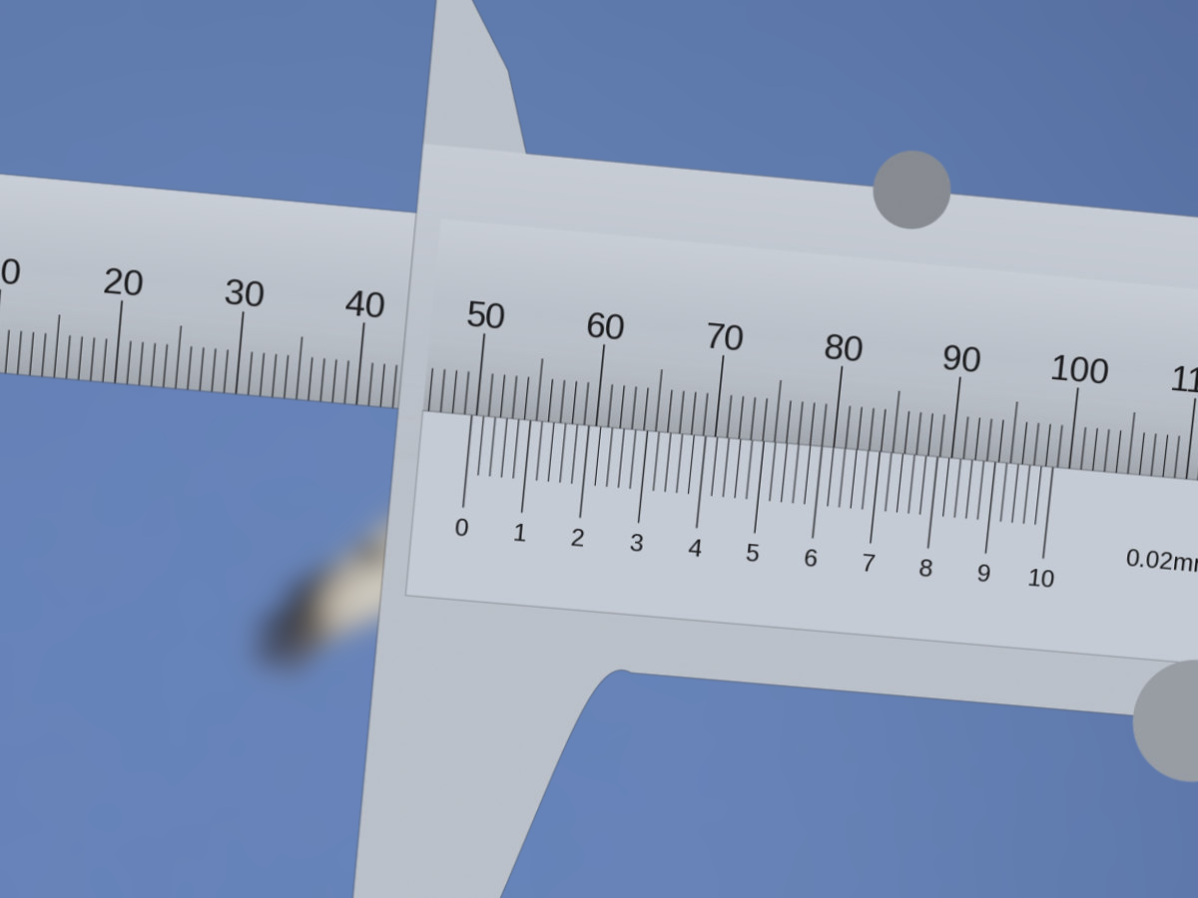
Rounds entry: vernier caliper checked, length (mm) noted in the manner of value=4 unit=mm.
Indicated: value=49.6 unit=mm
